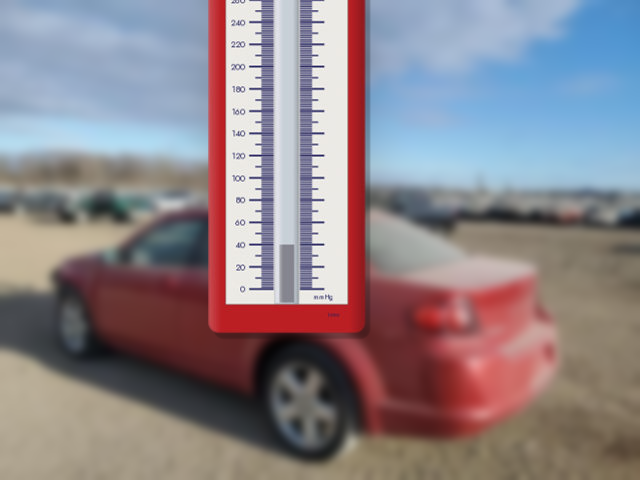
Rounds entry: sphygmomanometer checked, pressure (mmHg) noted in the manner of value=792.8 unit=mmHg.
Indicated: value=40 unit=mmHg
